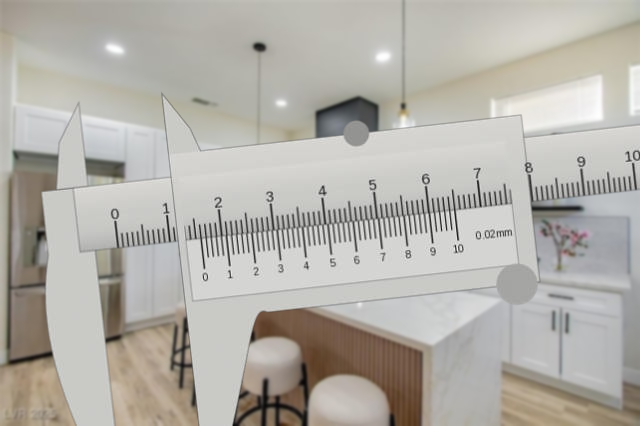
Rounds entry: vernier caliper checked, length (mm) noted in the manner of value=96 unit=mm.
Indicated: value=16.0 unit=mm
